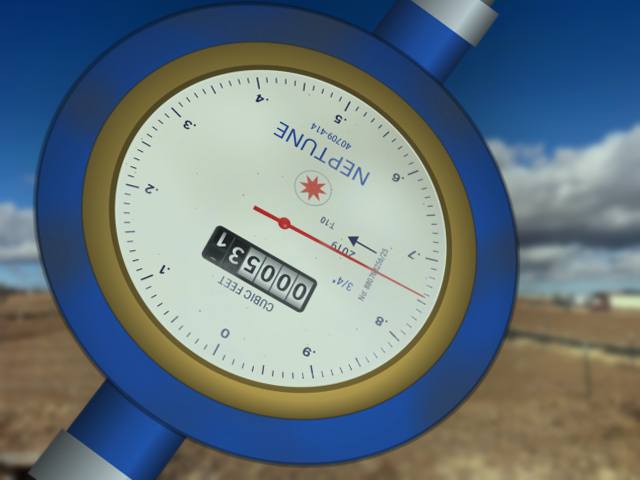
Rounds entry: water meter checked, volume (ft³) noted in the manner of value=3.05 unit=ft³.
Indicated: value=530.74 unit=ft³
